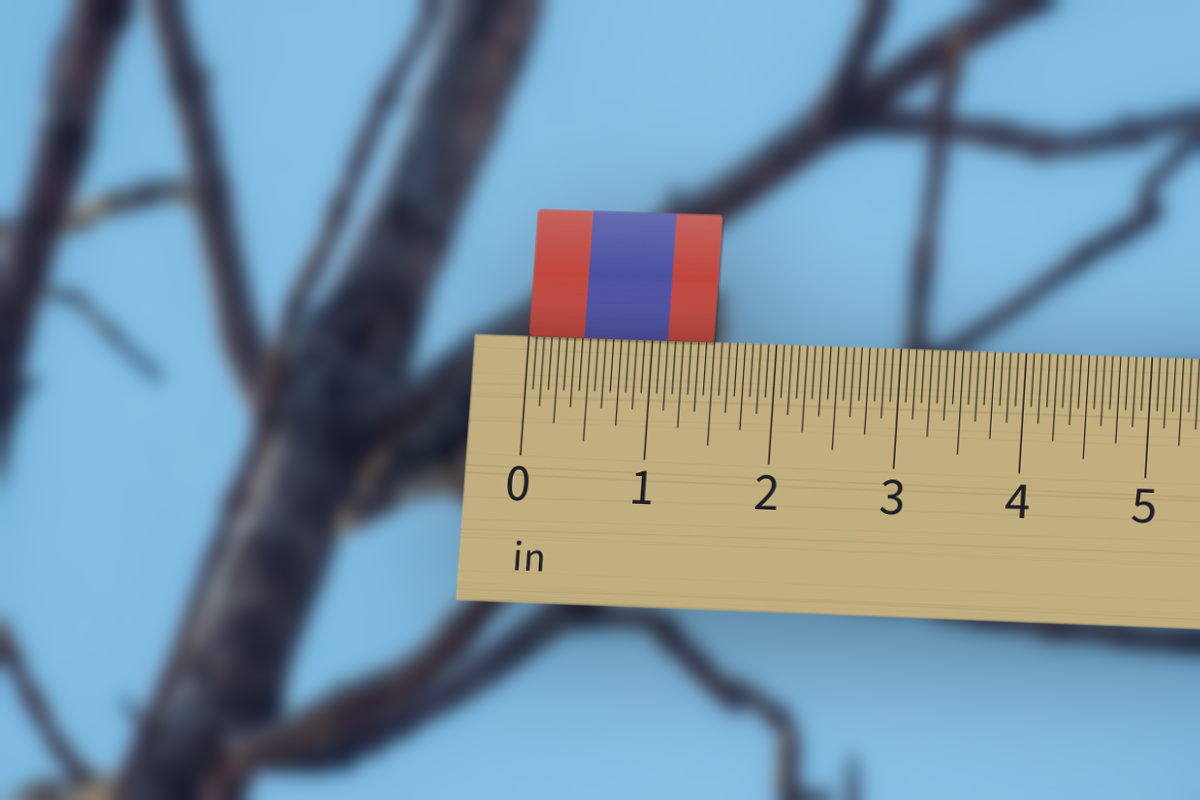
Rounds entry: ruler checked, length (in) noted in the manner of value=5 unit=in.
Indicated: value=1.5 unit=in
